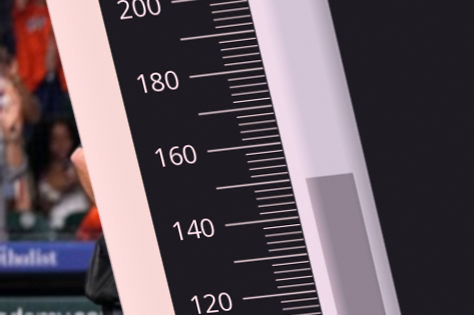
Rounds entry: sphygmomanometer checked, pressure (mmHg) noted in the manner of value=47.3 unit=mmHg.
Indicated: value=150 unit=mmHg
